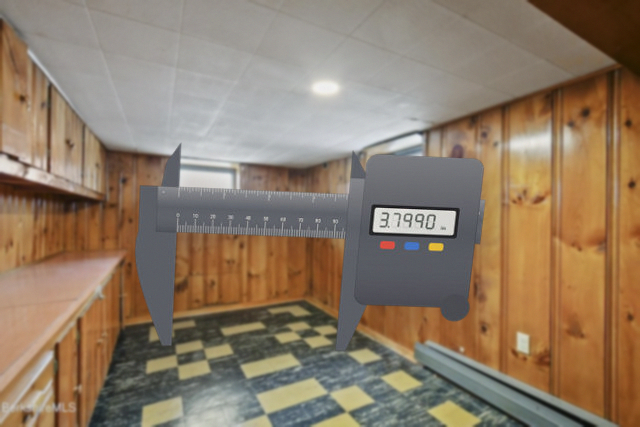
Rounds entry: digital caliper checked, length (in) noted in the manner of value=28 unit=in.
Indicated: value=3.7990 unit=in
